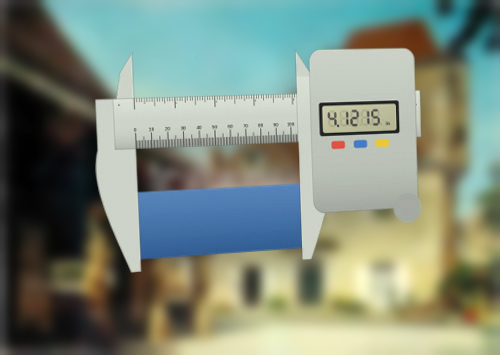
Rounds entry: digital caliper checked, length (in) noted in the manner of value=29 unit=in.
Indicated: value=4.1215 unit=in
